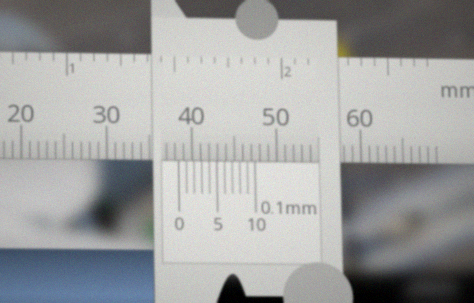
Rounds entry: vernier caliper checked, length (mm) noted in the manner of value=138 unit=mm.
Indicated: value=38.4 unit=mm
